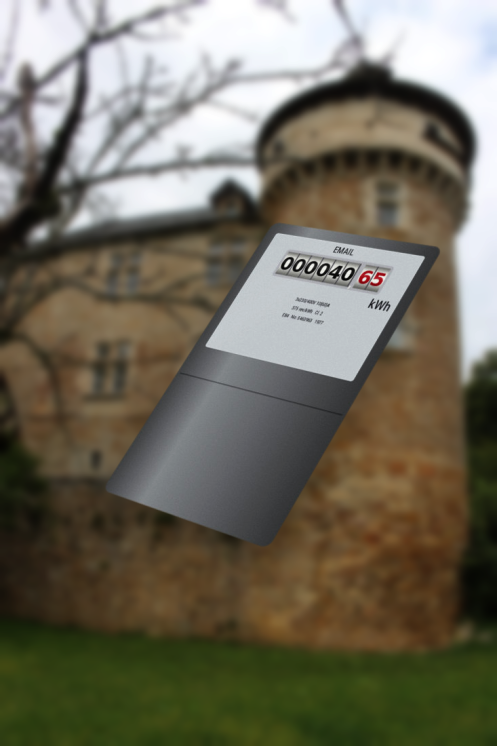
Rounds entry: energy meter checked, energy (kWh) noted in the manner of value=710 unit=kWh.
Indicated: value=40.65 unit=kWh
